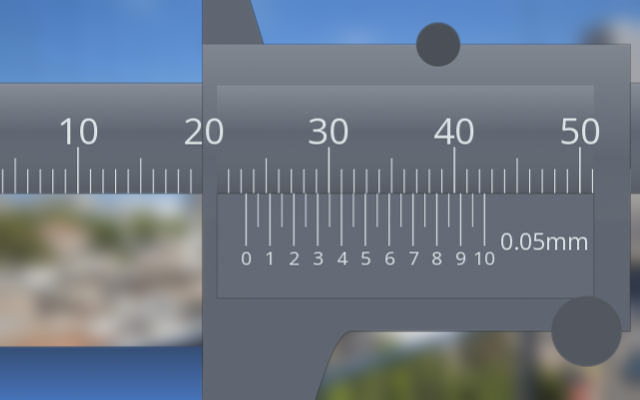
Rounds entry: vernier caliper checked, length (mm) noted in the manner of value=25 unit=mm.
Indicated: value=23.4 unit=mm
